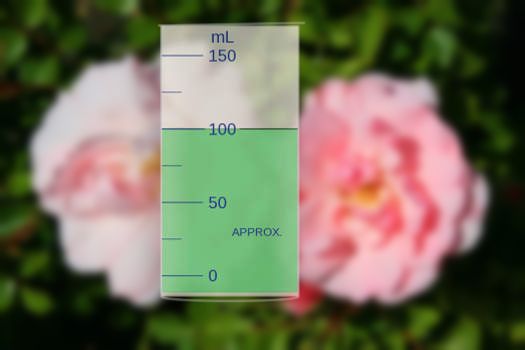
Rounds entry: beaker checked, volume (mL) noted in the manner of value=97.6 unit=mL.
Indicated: value=100 unit=mL
